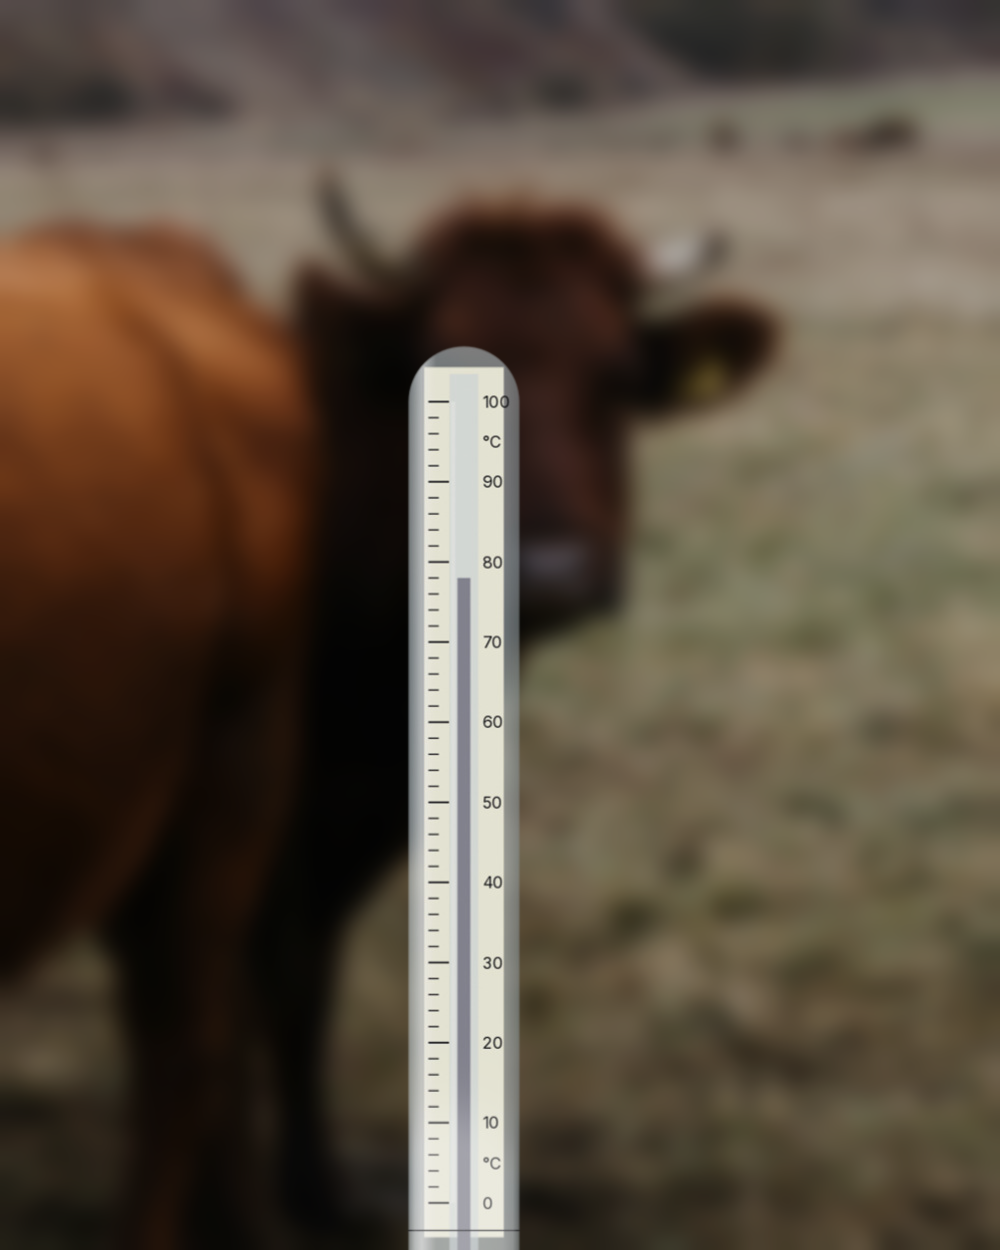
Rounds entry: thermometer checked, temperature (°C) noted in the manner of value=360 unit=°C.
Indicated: value=78 unit=°C
